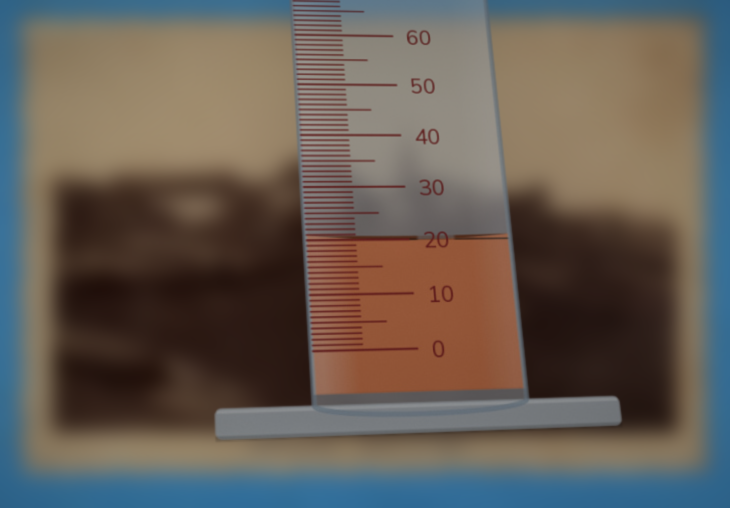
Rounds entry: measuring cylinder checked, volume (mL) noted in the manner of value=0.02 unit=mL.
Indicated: value=20 unit=mL
